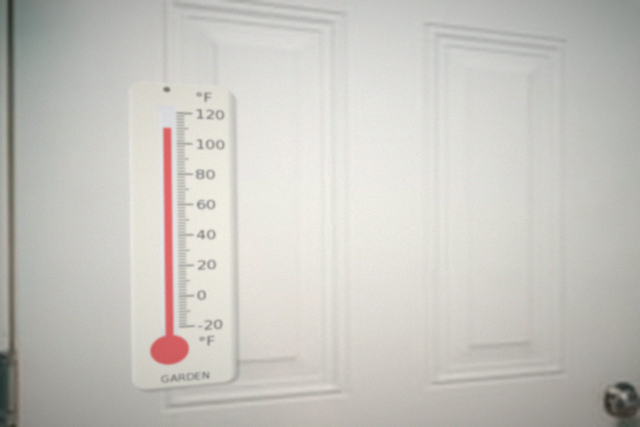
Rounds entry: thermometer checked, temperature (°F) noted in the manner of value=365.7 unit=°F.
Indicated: value=110 unit=°F
